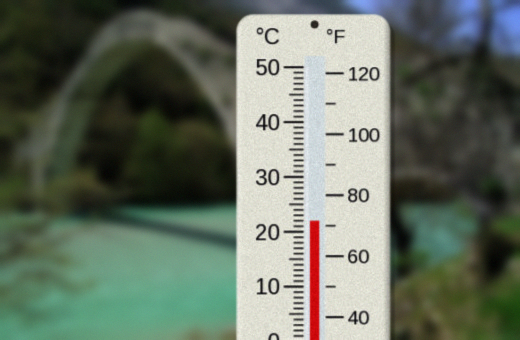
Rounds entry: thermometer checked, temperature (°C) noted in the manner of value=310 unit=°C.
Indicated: value=22 unit=°C
